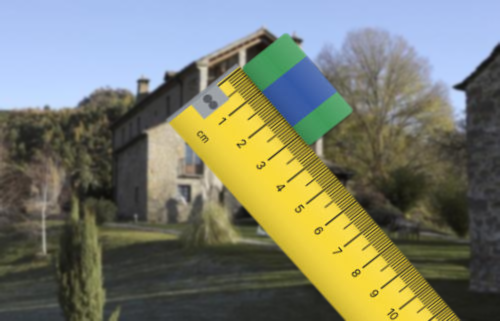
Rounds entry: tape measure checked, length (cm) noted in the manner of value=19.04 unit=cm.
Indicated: value=3.5 unit=cm
